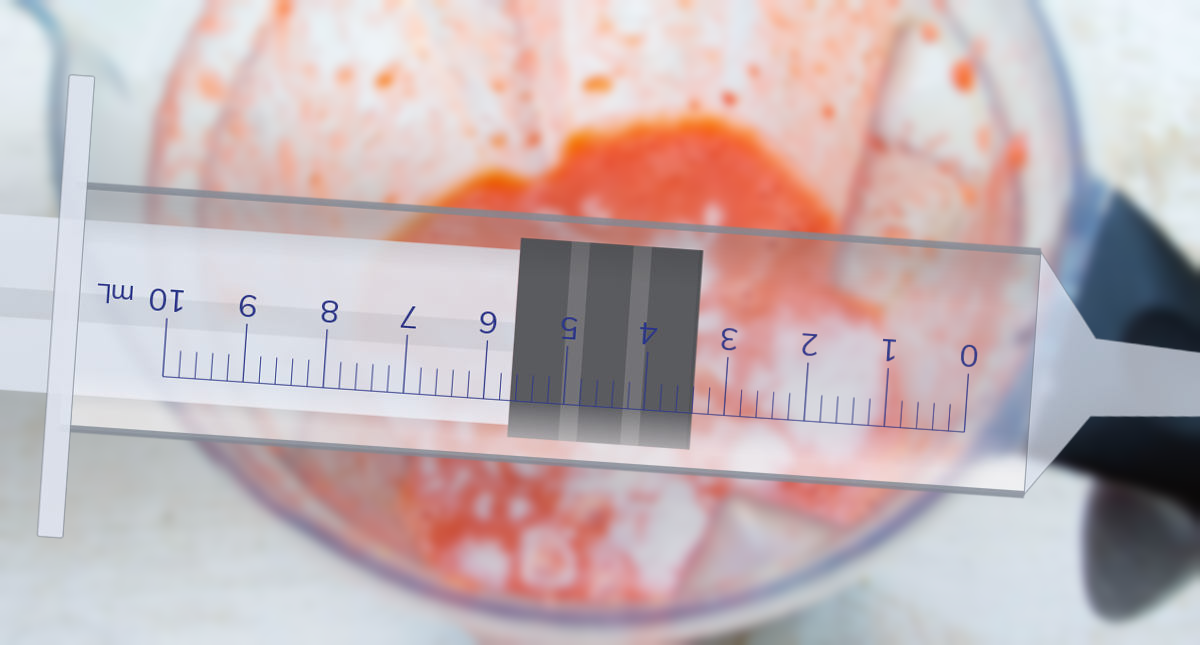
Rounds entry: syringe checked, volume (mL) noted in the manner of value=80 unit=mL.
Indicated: value=3.4 unit=mL
